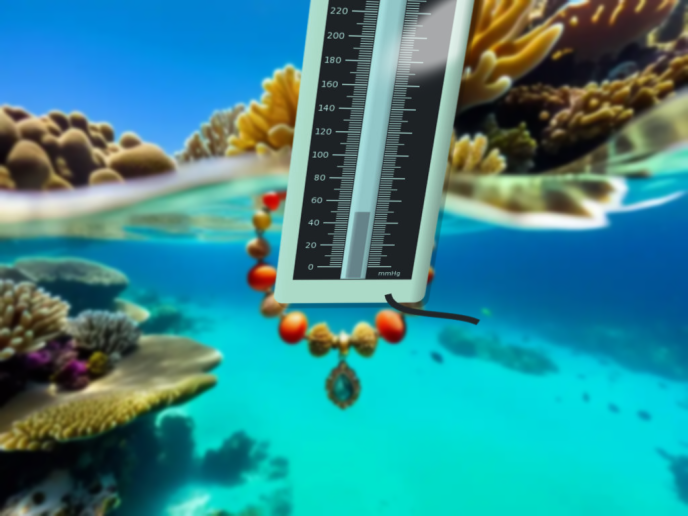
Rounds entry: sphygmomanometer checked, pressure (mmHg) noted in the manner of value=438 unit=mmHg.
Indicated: value=50 unit=mmHg
